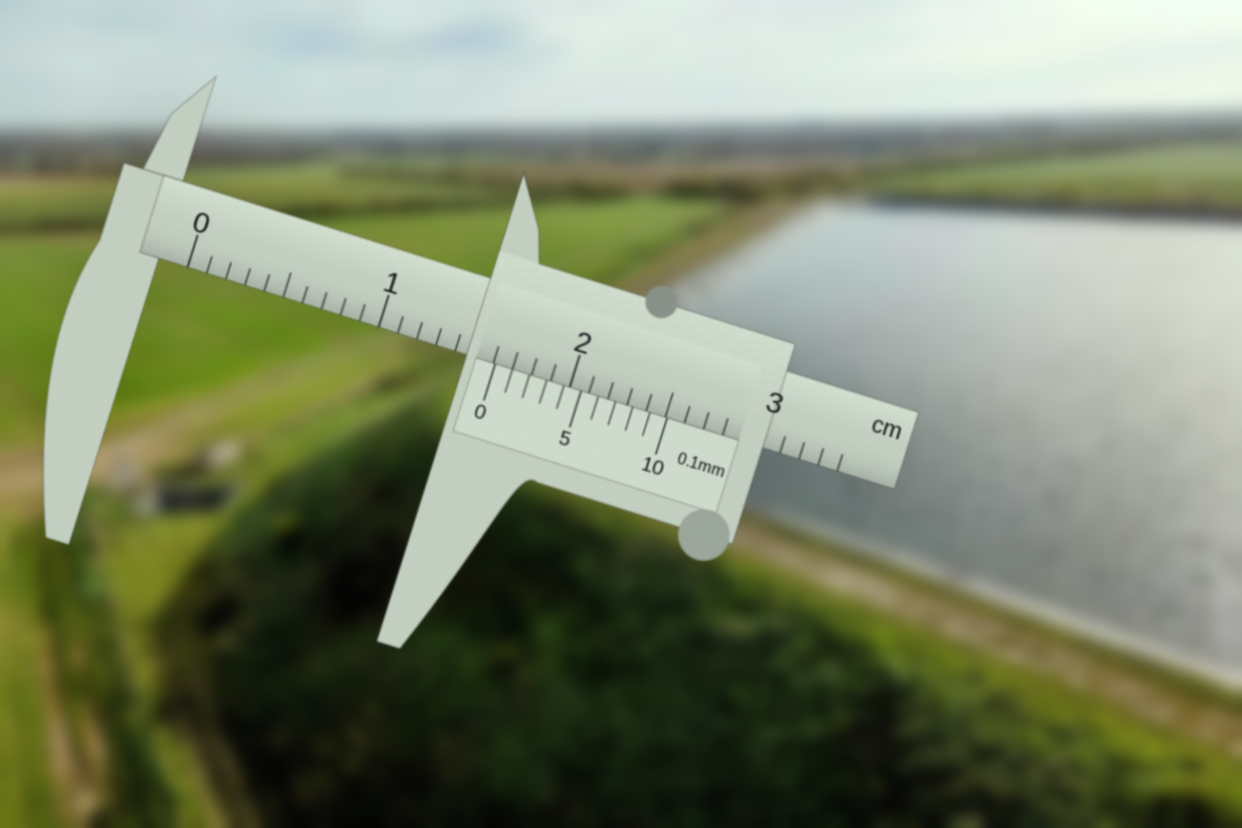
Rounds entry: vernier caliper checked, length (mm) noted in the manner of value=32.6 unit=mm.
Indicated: value=16.1 unit=mm
